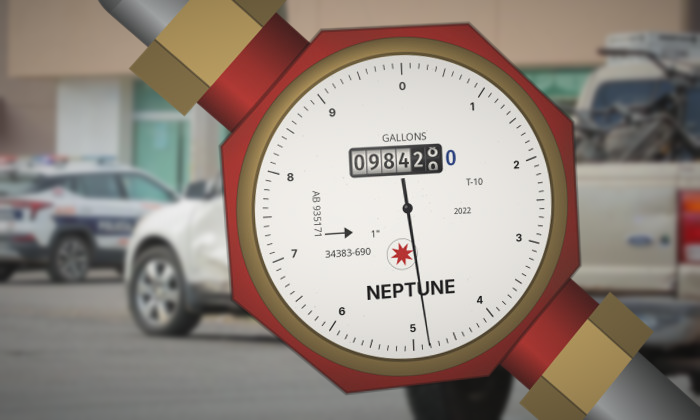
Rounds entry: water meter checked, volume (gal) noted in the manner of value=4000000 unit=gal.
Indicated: value=984284.8 unit=gal
